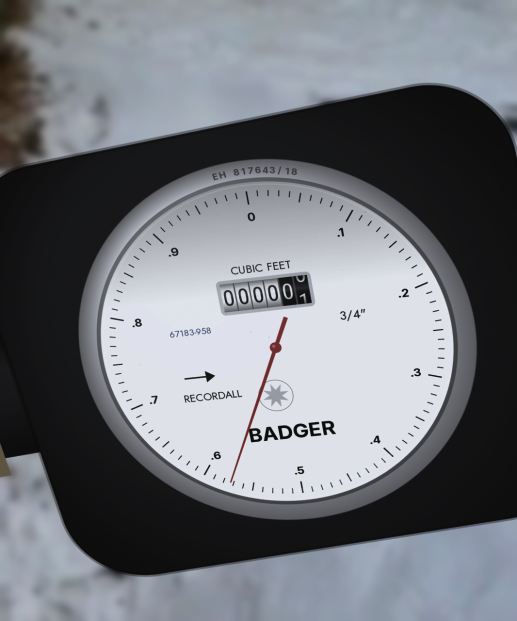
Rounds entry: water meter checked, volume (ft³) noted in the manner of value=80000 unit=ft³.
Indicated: value=0.57 unit=ft³
